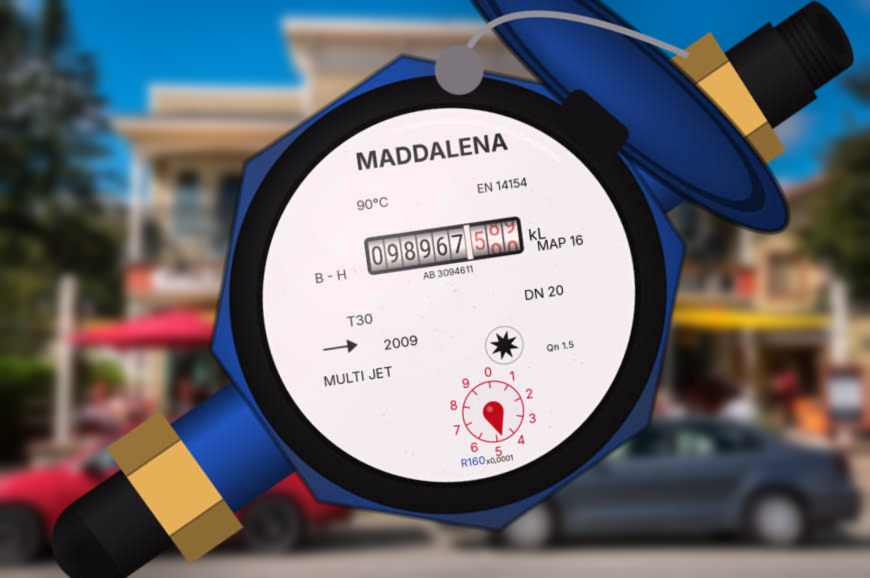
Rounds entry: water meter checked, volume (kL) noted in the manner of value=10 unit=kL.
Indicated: value=98967.5894 unit=kL
